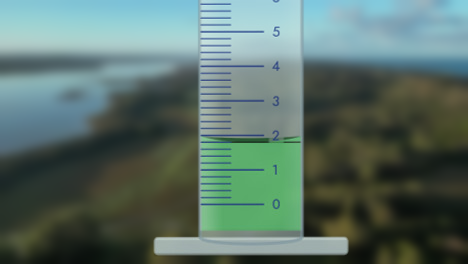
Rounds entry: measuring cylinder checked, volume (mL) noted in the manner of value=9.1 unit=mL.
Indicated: value=1.8 unit=mL
